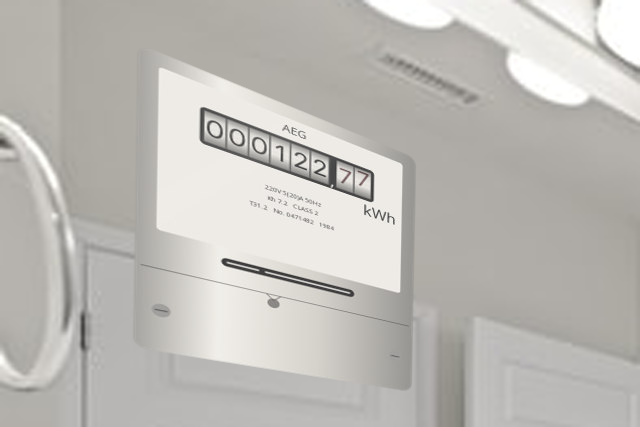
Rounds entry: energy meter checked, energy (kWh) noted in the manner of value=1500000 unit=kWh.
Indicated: value=122.77 unit=kWh
